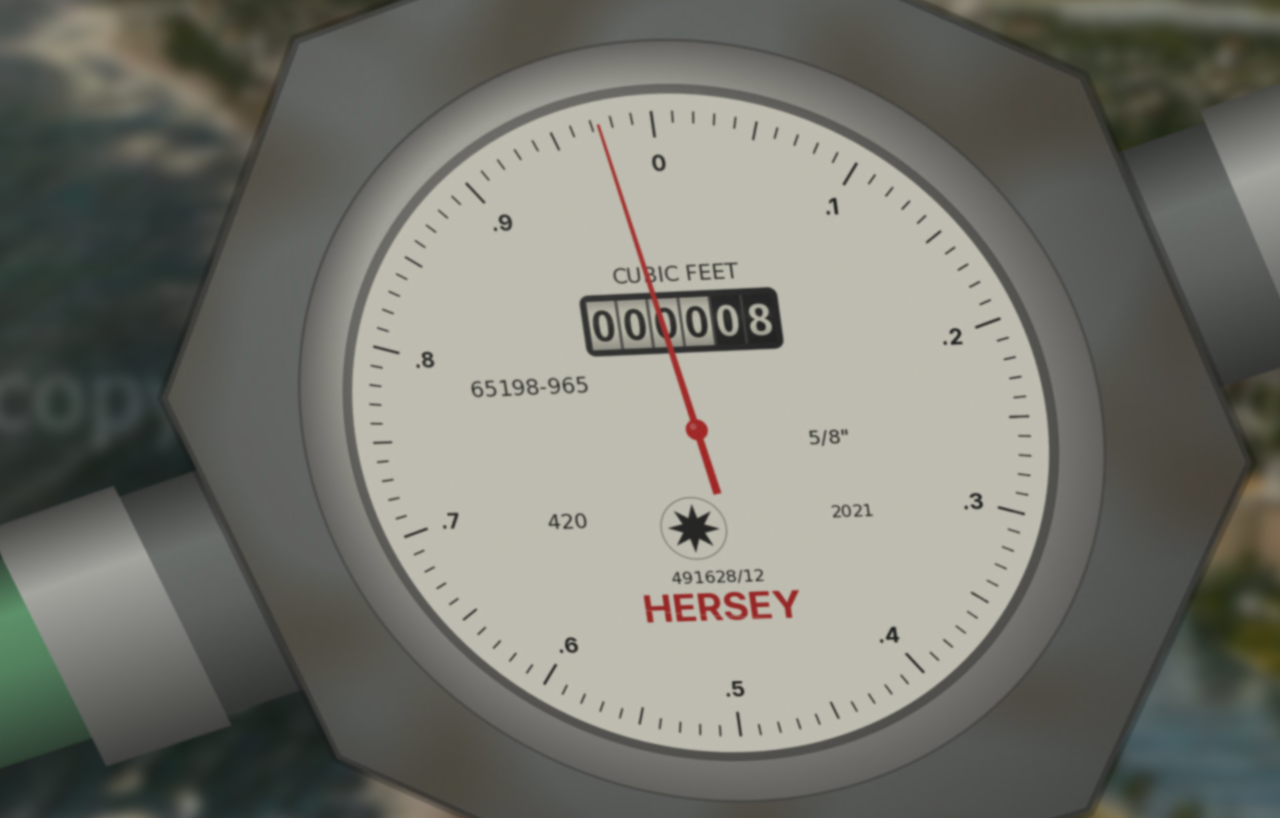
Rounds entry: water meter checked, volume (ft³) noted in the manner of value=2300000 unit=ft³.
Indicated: value=7.97 unit=ft³
